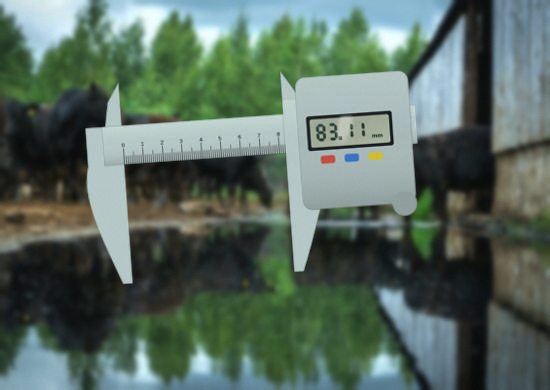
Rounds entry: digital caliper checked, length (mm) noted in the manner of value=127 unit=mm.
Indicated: value=83.11 unit=mm
